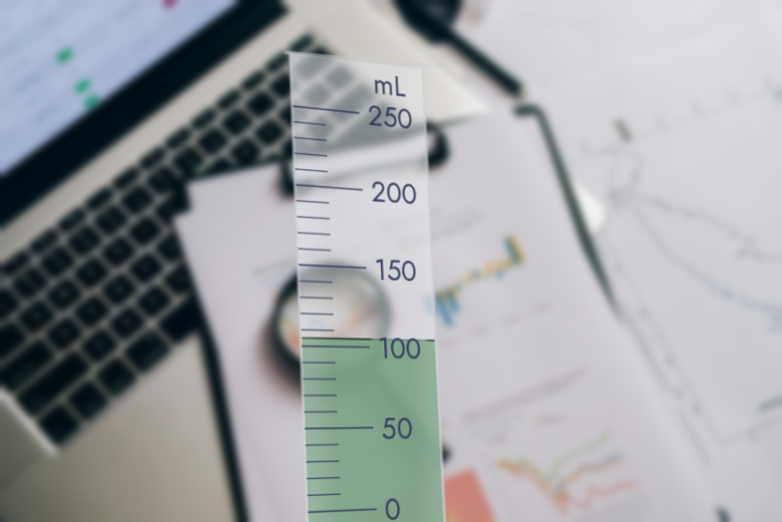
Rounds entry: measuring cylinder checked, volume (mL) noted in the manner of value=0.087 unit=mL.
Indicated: value=105 unit=mL
